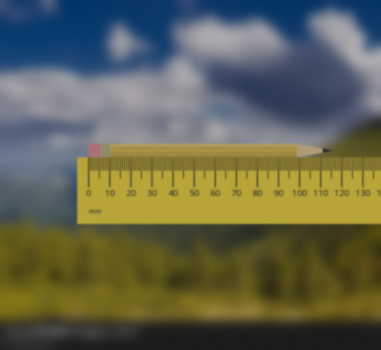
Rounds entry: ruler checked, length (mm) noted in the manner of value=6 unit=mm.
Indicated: value=115 unit=mm
